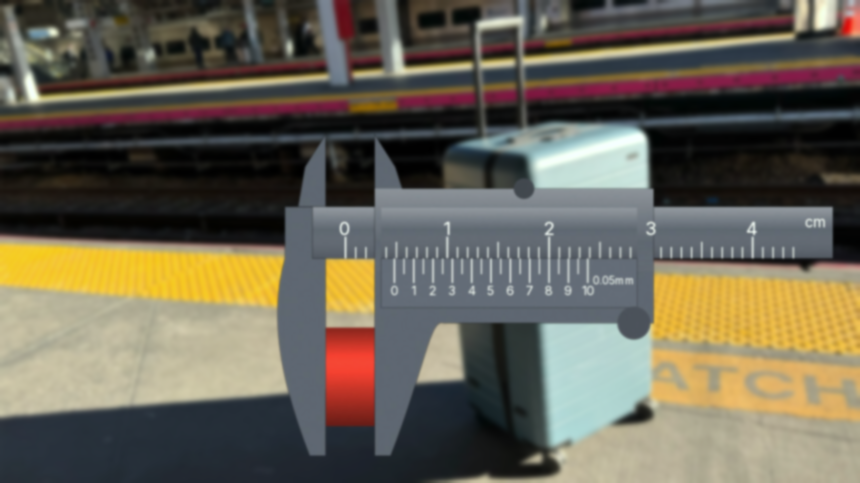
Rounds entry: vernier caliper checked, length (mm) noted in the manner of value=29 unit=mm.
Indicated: value=4.8 unit=mm
